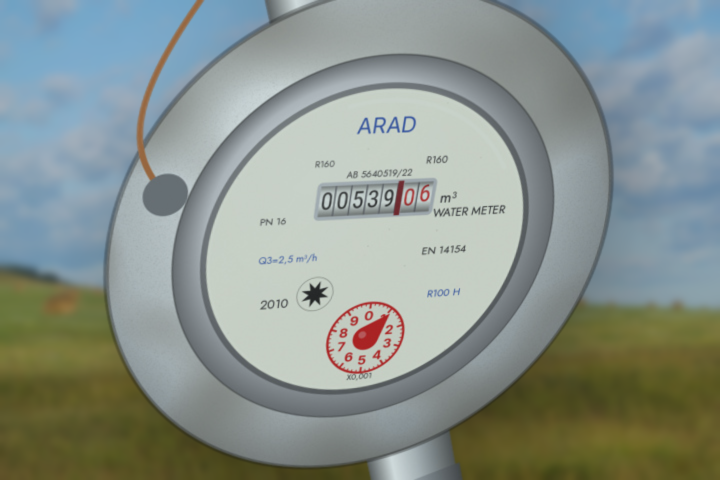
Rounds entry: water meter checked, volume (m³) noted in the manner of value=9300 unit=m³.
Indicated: value=539.061 unit=m³
